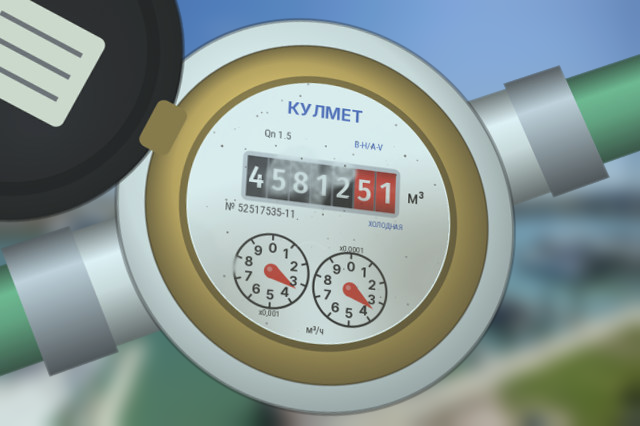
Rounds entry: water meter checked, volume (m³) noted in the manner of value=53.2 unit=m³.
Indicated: value=45812.5133 unit=m³
